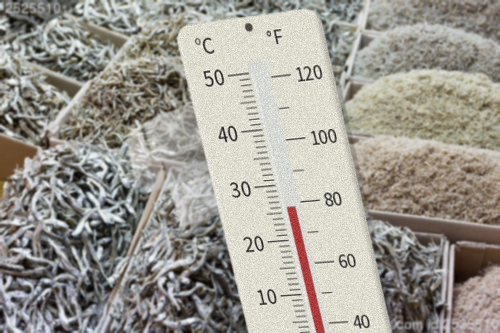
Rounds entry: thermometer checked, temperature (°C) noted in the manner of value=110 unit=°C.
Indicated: value=26 unit=°C
